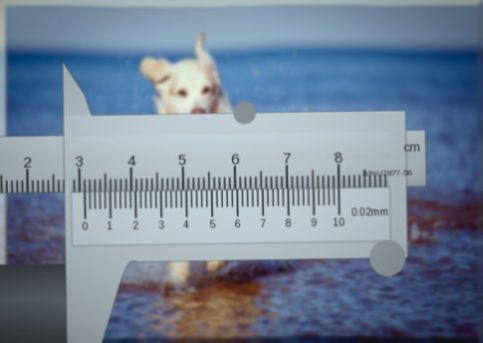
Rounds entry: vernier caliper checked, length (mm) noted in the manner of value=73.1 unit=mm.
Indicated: value=31.0 unit=mm
